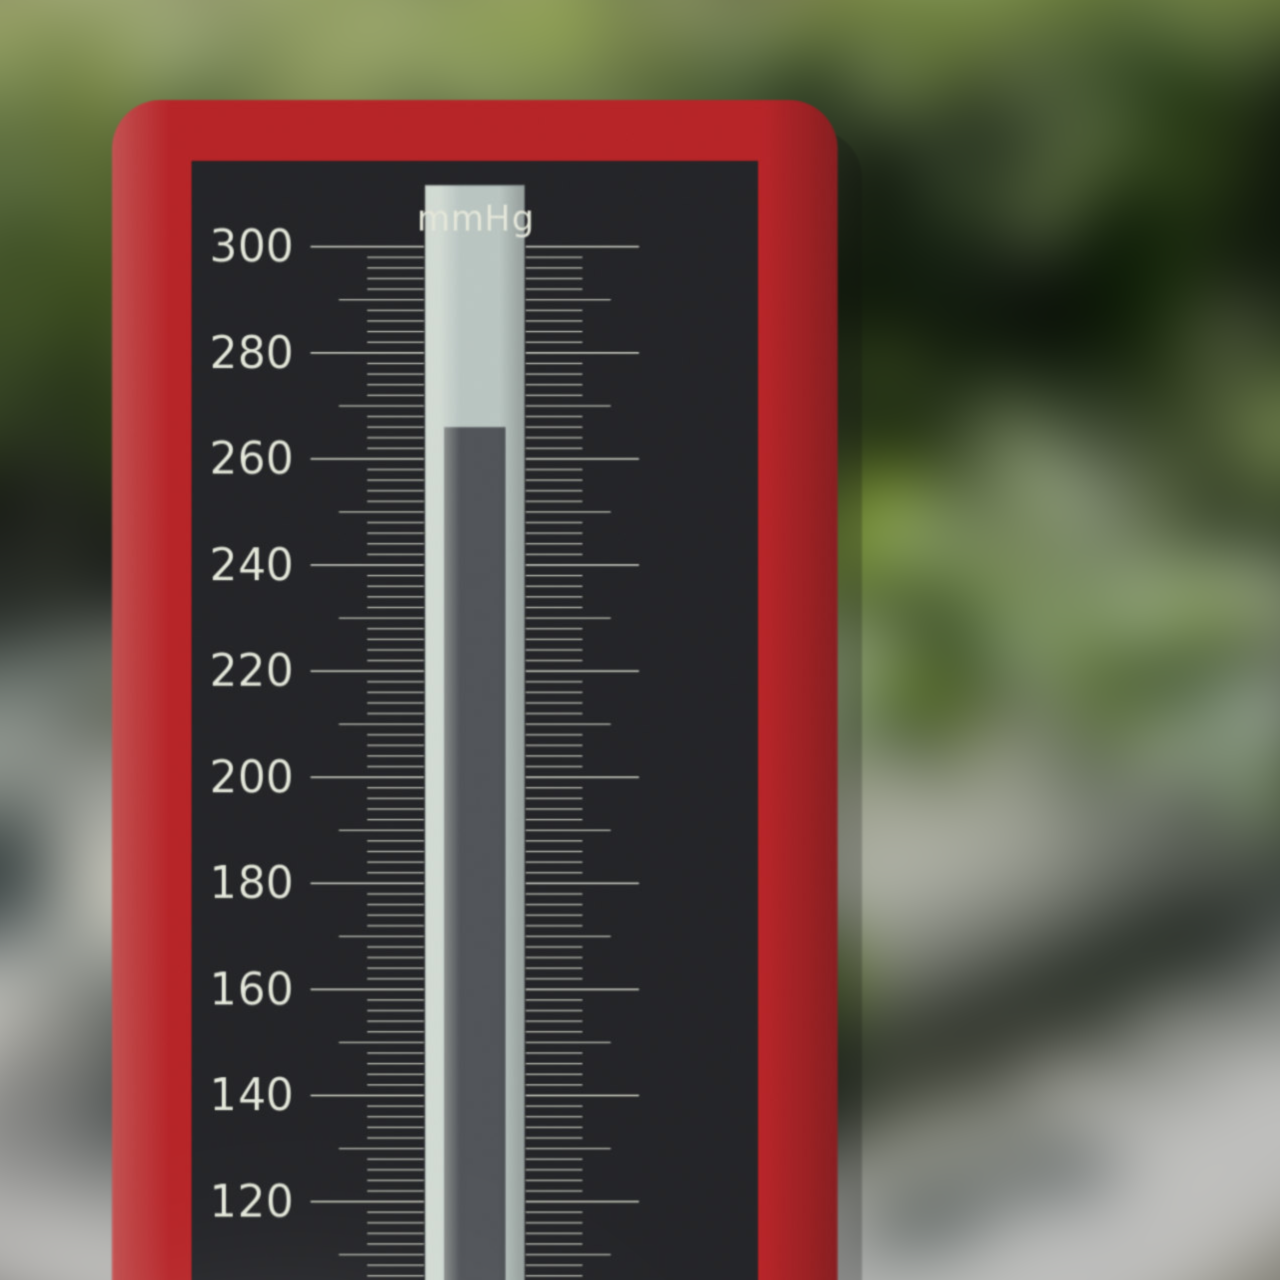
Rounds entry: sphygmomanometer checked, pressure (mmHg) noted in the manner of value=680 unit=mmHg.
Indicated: value=266 unit=mmHg
